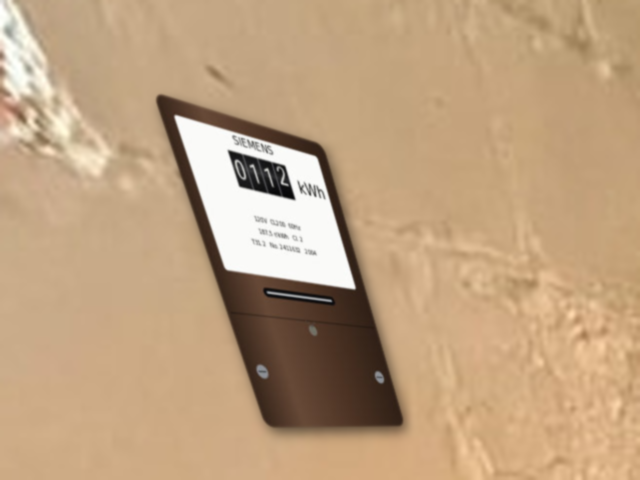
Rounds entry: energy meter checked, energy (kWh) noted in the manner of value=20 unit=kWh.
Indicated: value=112 unit=kWh
